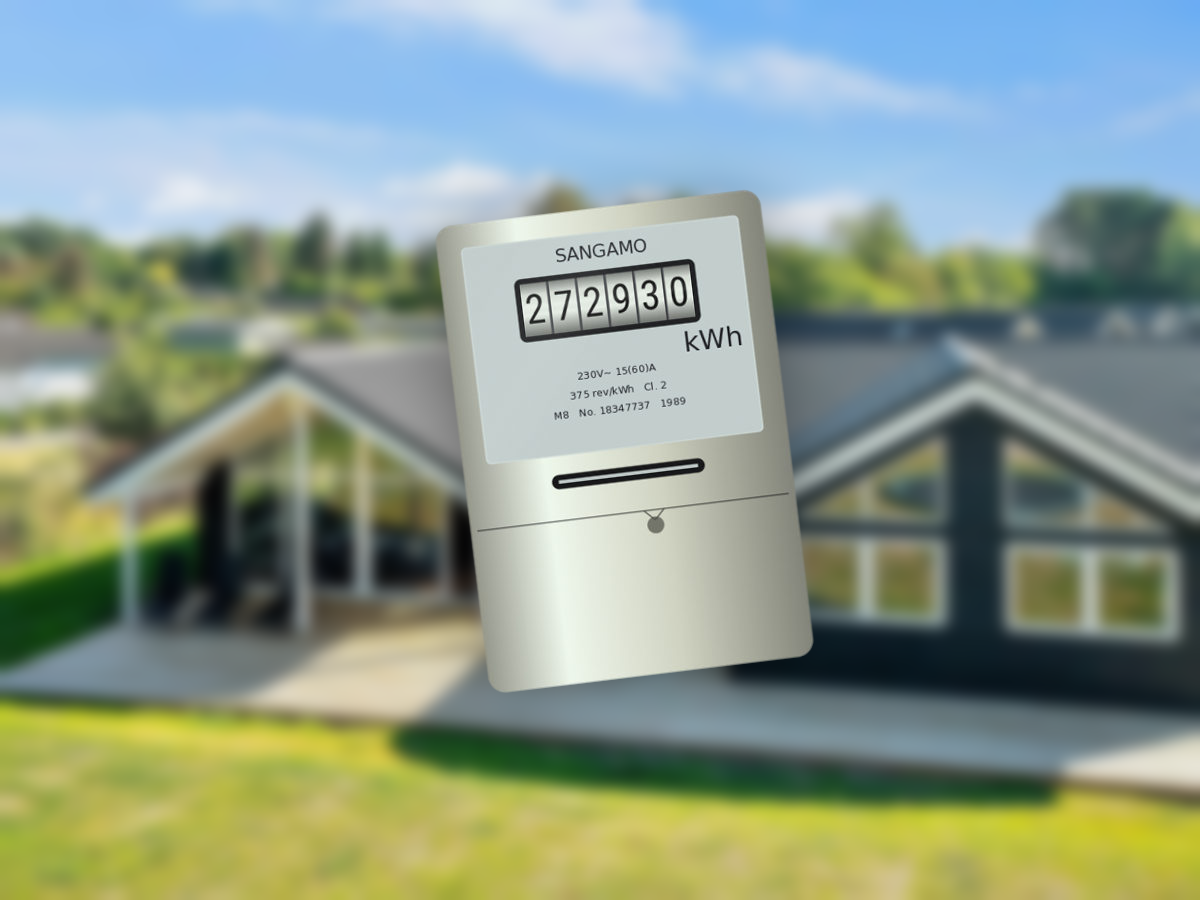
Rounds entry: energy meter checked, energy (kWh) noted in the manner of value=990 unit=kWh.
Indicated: value=272930 unit=kWh
